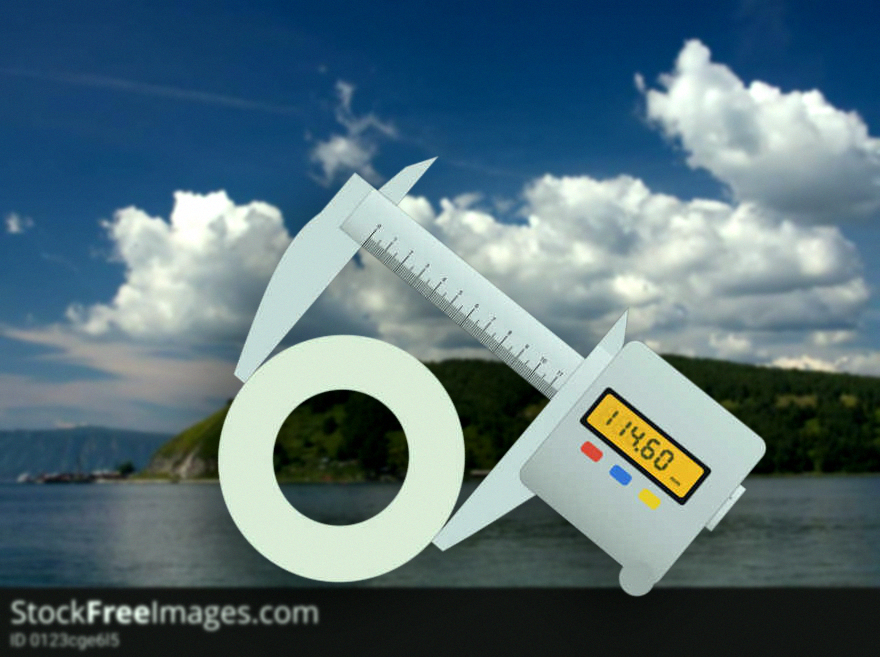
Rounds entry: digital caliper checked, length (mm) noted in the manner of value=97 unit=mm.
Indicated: value=114.60 unit=mm
